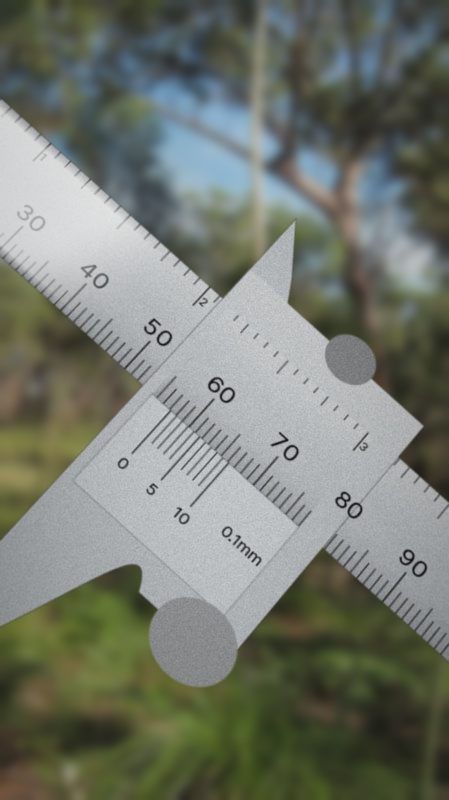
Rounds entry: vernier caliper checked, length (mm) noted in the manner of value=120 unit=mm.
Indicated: value=57.2 unit=mm
